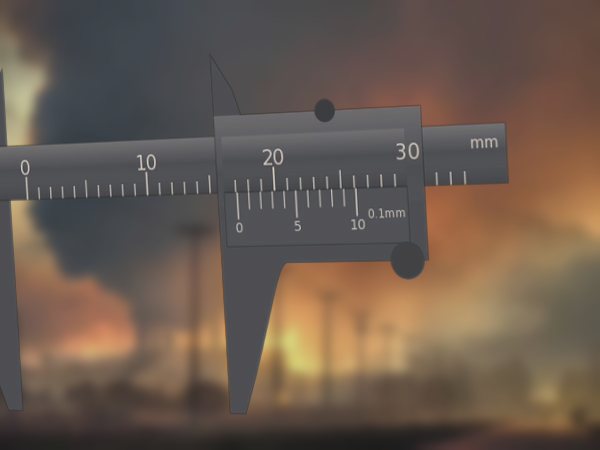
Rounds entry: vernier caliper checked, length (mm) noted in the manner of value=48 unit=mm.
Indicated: value=17.1 unit=mm
